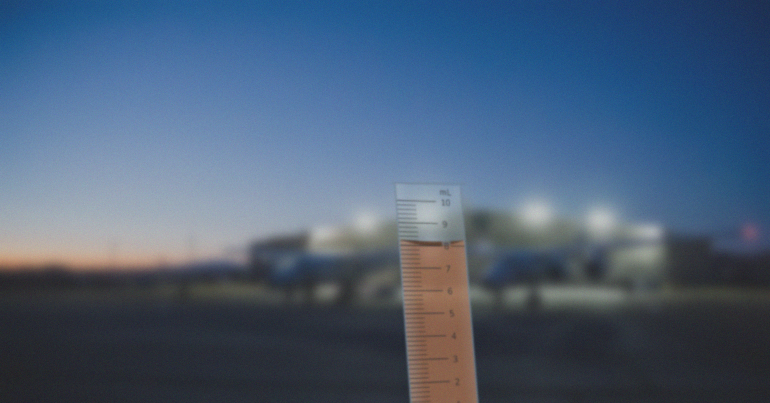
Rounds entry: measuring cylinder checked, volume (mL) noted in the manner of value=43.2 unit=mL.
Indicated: value=8 unit=mL
